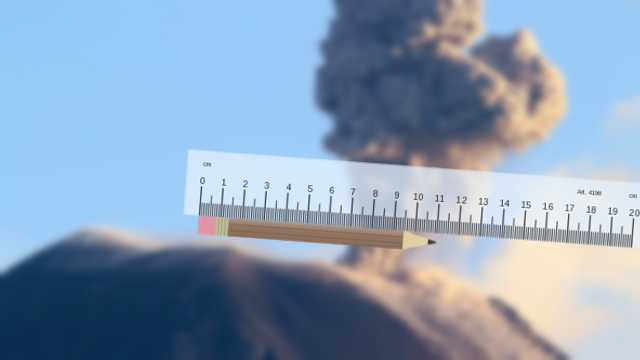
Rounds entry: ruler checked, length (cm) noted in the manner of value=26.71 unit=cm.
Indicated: value=11 unit=cm
